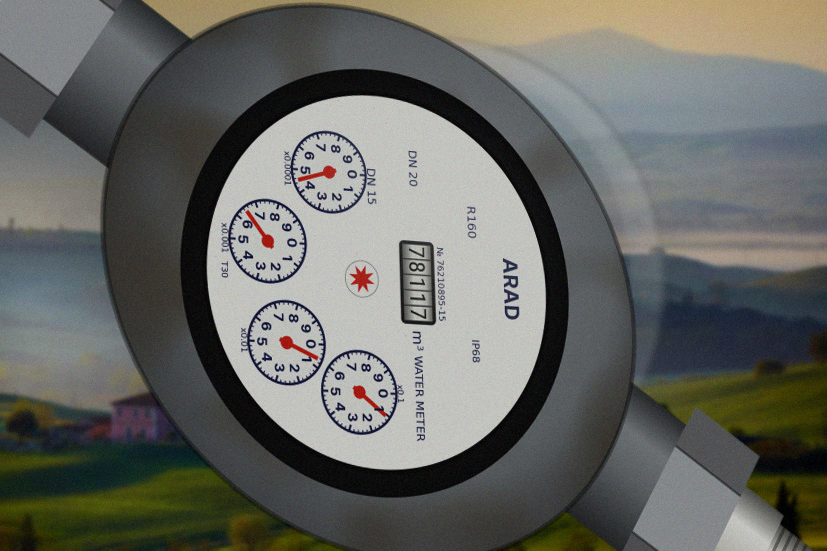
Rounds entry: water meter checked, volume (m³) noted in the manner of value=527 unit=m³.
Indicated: value=78117.1064 unit=m³
